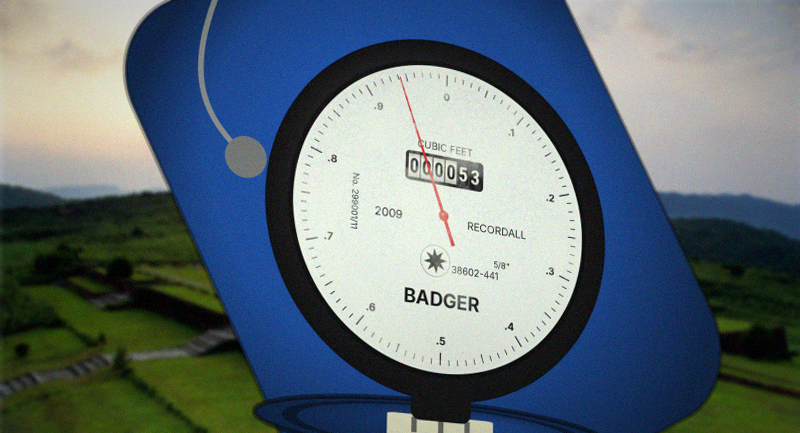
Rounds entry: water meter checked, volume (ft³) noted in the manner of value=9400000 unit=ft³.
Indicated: value=52.94 unit=ft³
